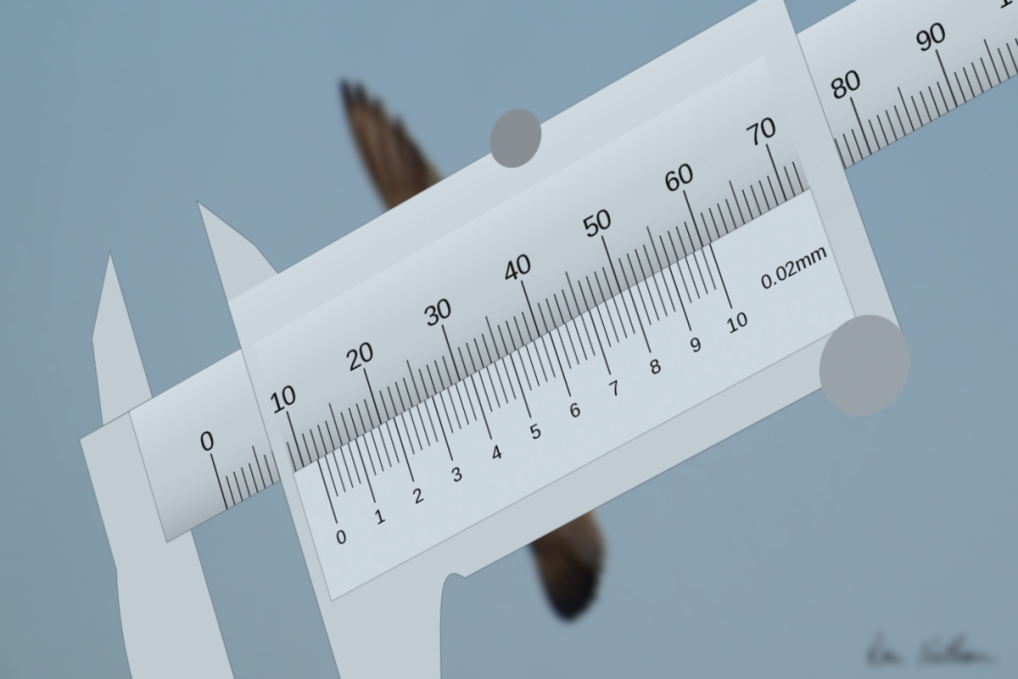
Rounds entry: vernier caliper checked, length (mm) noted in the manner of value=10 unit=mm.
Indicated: value=11.8 unit=mm
